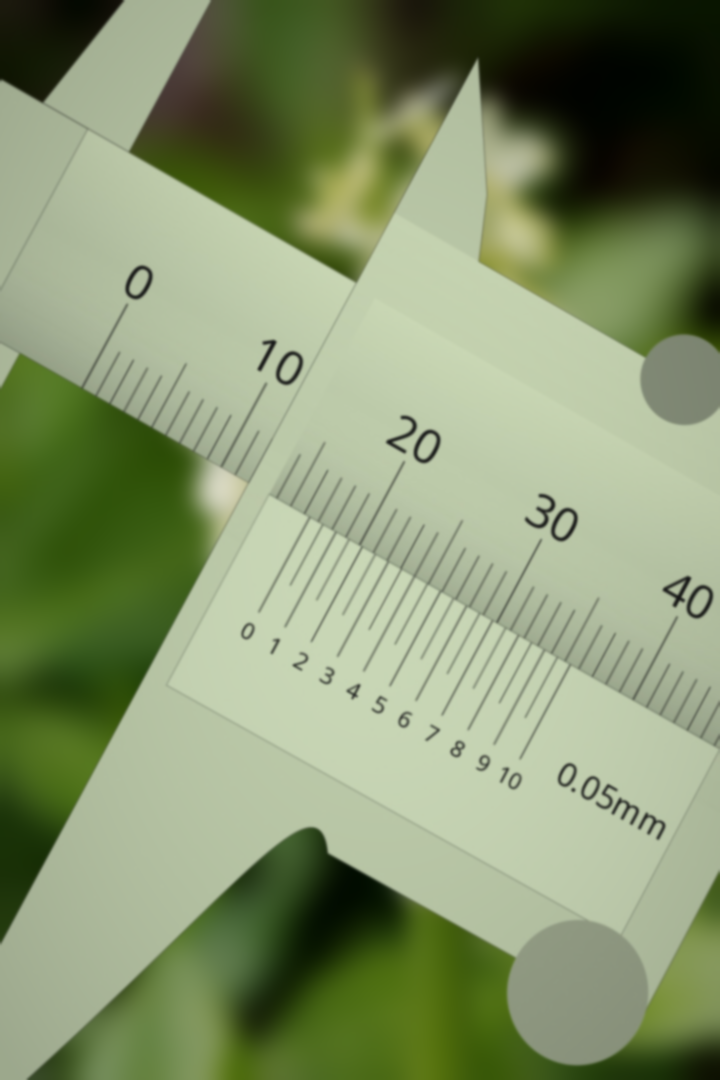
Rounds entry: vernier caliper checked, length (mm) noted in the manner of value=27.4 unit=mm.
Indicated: value=16.4 unit=mm
